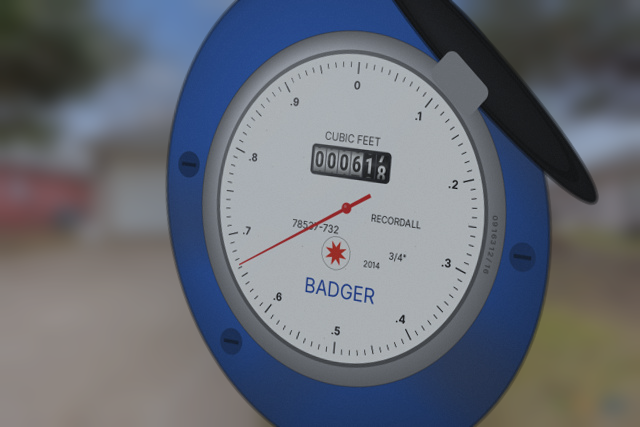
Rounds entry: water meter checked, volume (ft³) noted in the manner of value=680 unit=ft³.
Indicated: value=617.66 unit=ft³
